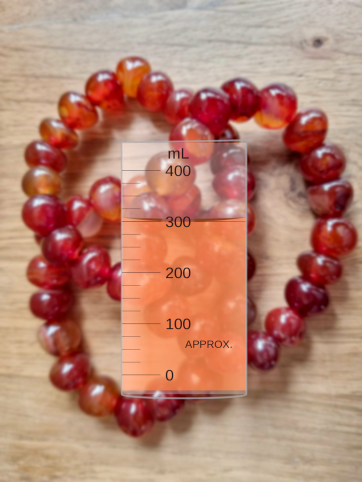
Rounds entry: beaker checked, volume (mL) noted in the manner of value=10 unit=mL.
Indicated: value=300 unit=mL
